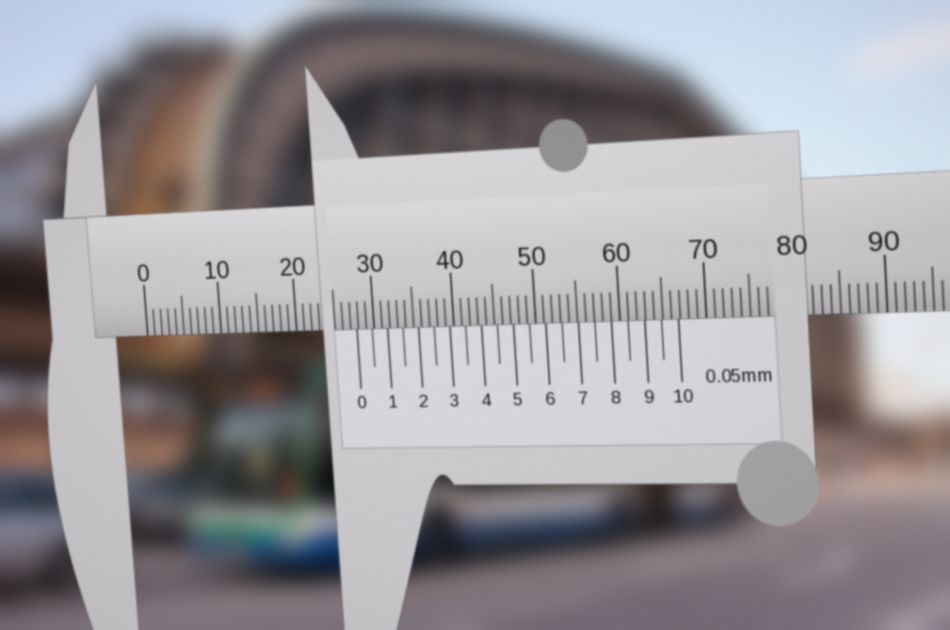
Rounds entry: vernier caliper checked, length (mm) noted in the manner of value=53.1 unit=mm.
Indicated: value=27.8 unit=mm
